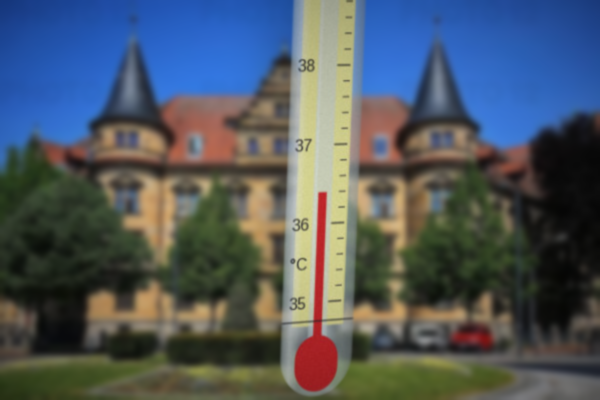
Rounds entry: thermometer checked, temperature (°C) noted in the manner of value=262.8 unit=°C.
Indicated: value=36.4 unit=°C
